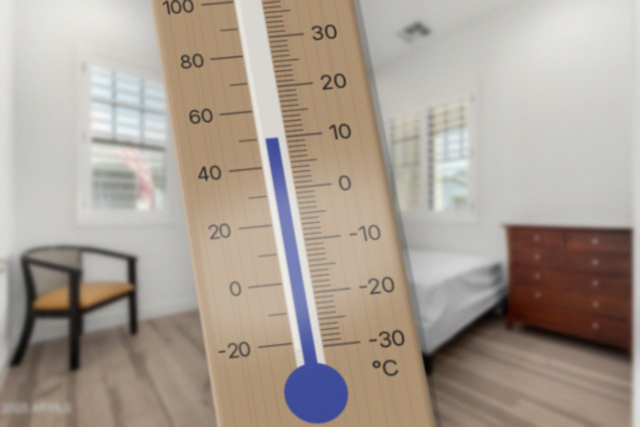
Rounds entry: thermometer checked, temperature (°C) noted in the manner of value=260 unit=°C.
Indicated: value=10 unit=°C
